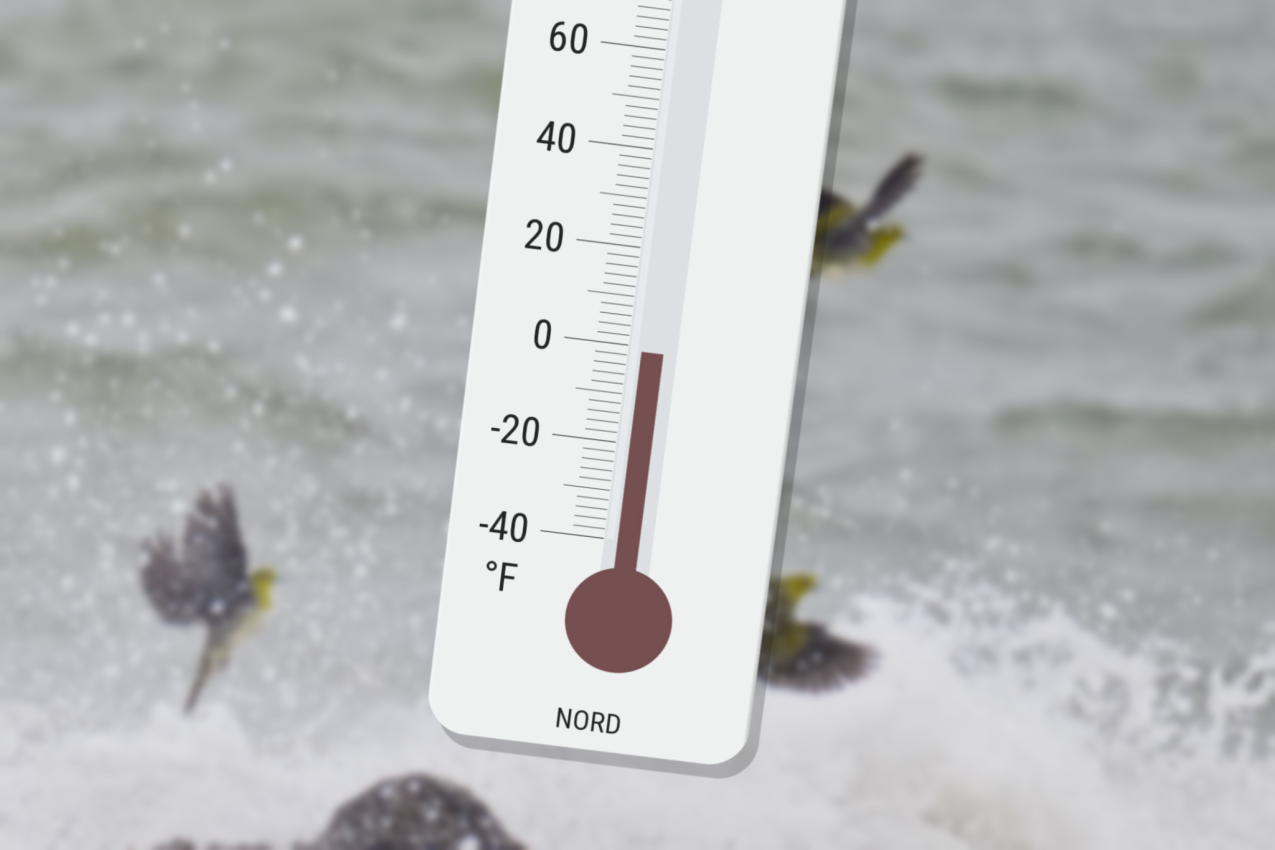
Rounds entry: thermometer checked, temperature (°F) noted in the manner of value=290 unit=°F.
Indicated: value=-1 unit=°F
